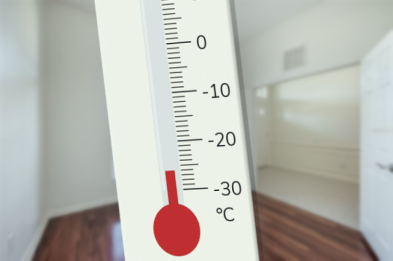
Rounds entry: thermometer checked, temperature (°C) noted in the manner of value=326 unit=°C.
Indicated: value=-26 unit=°C
